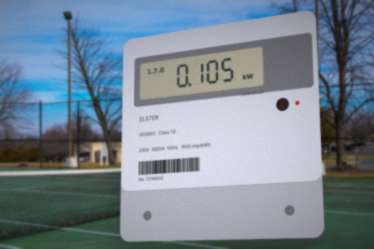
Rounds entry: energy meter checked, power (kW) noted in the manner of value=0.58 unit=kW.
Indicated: value=0.105 unit=kW
